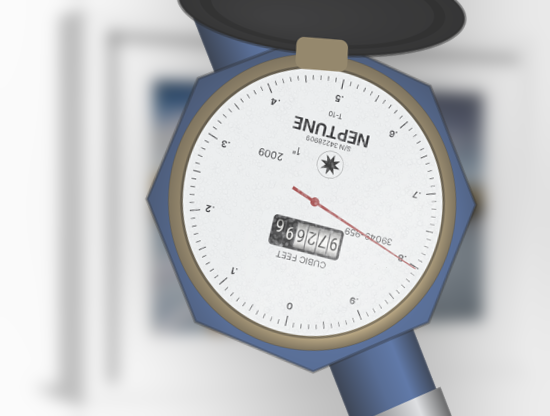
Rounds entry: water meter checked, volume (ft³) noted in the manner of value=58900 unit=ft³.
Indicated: value=972695.80 unit=ft³
